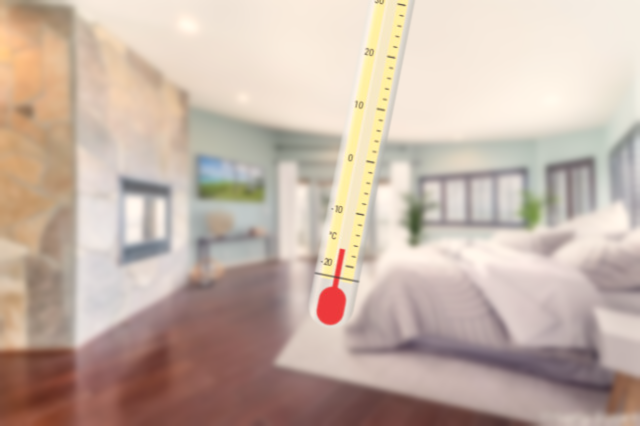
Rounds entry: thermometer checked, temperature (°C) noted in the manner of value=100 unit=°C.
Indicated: value=-17 unit=°C
